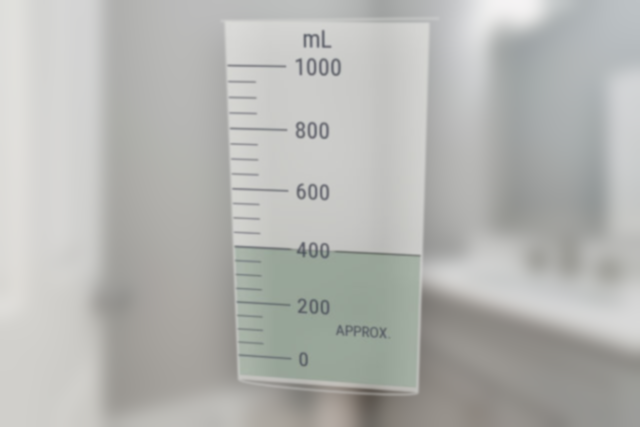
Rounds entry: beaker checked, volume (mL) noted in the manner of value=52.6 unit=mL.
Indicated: value=400 unit=mL
